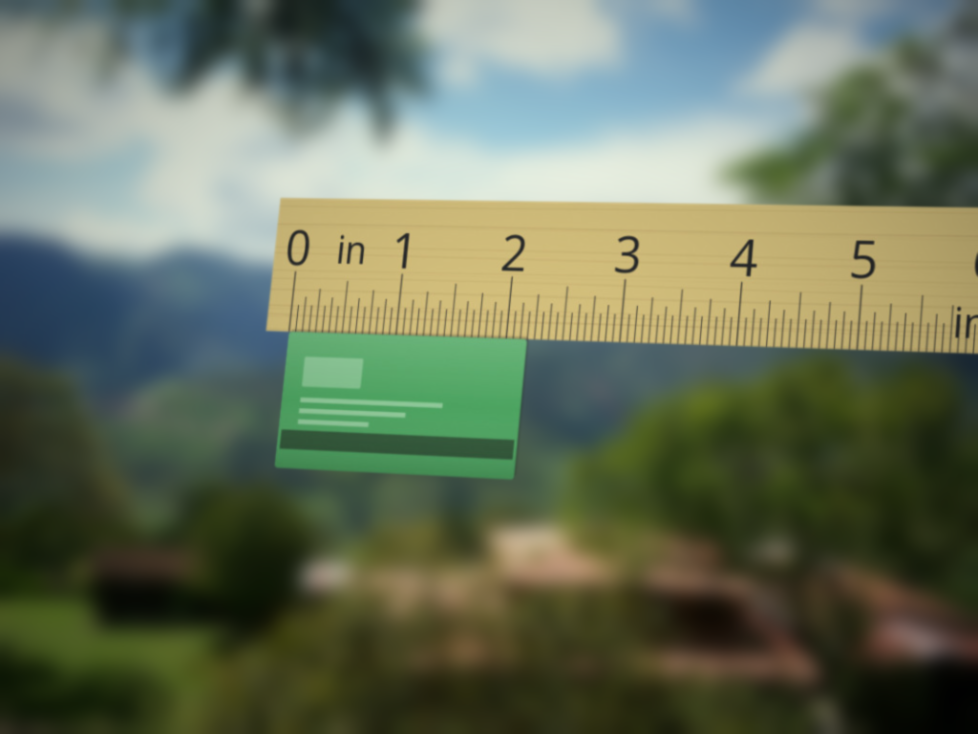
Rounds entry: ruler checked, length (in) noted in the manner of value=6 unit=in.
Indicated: value=2.1875 unit=in
